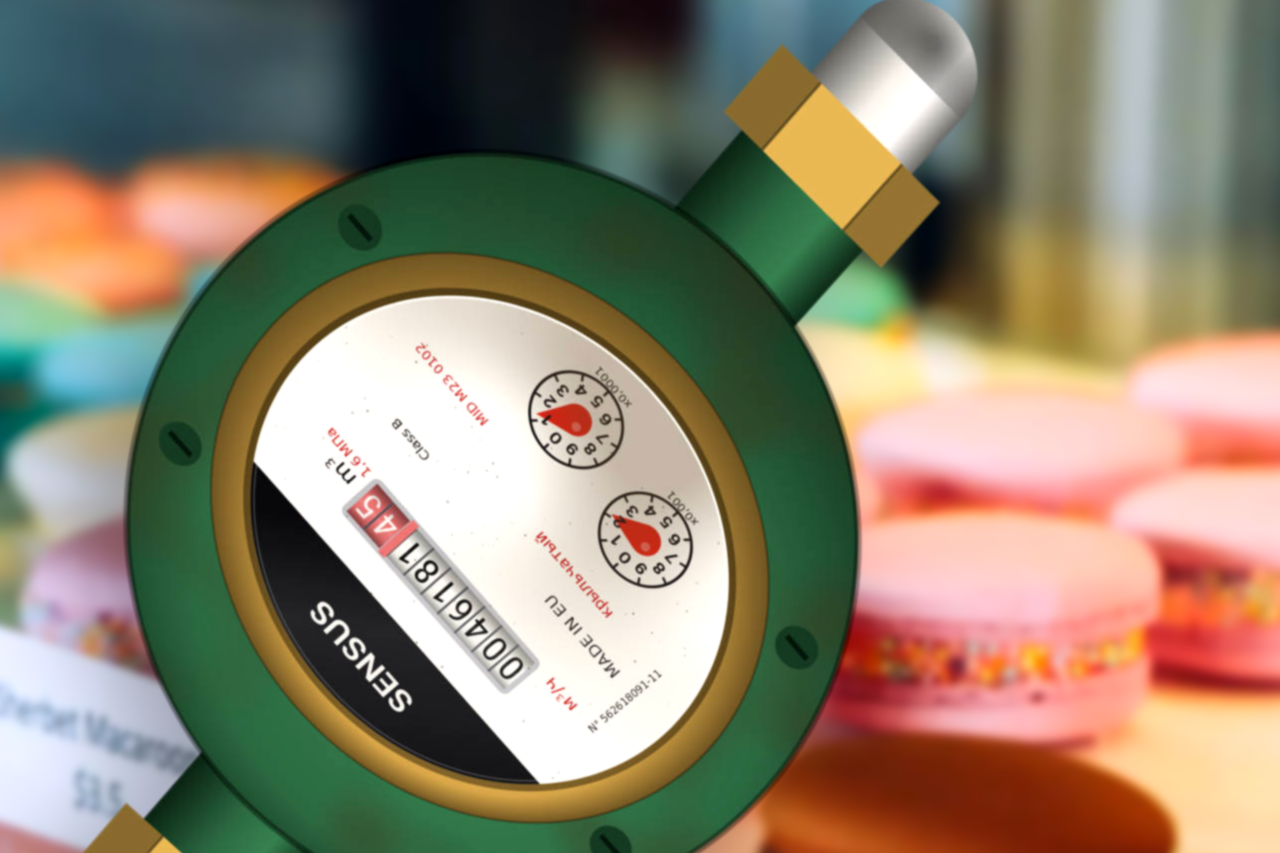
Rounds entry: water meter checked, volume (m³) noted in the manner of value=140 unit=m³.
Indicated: value=46181.4521 unit=m³
